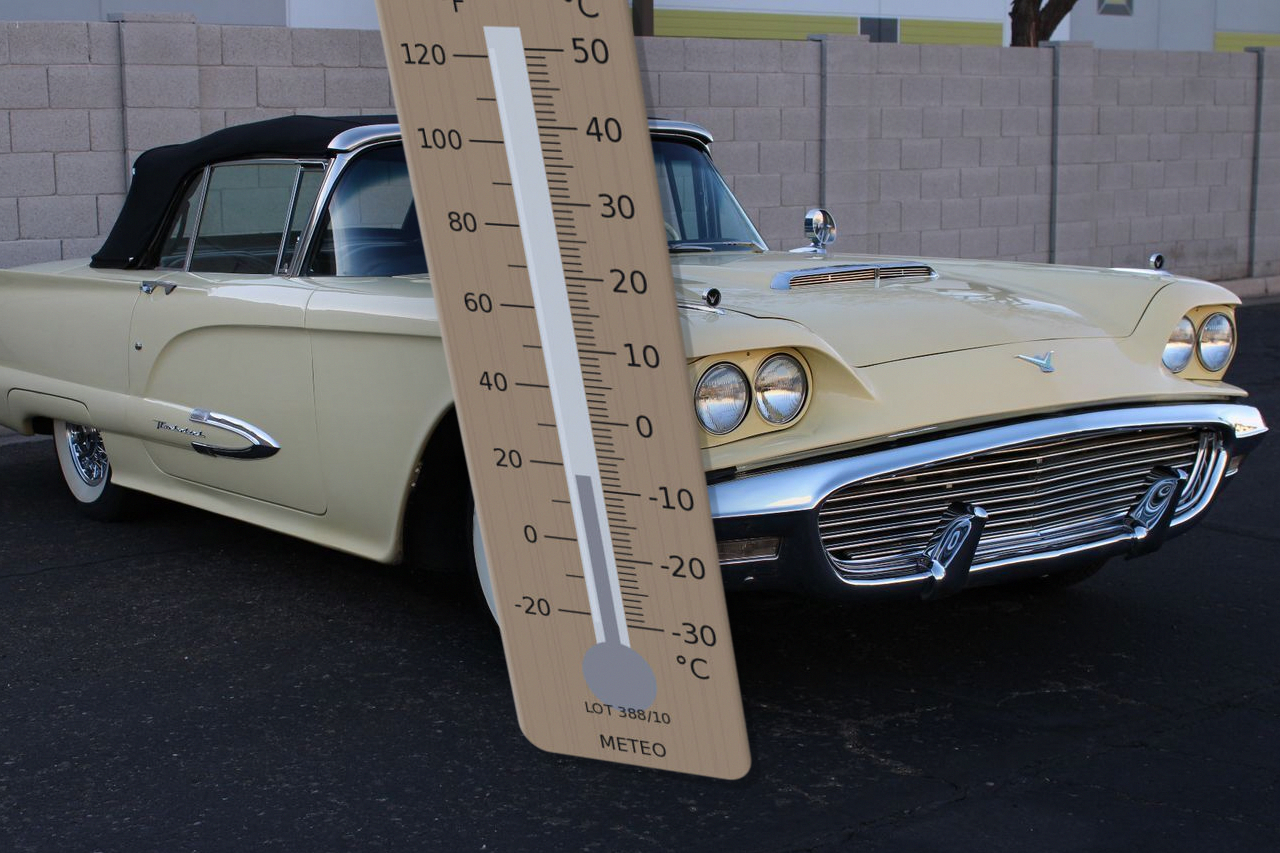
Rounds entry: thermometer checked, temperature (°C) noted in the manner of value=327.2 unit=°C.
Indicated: value=-8 unit=°C
